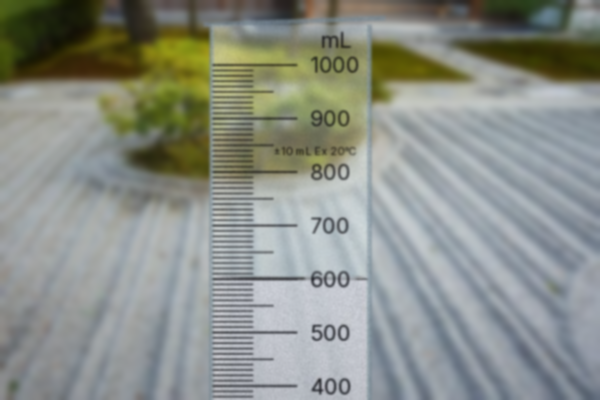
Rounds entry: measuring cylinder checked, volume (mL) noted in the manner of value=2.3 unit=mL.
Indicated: value=600 unit=mL
